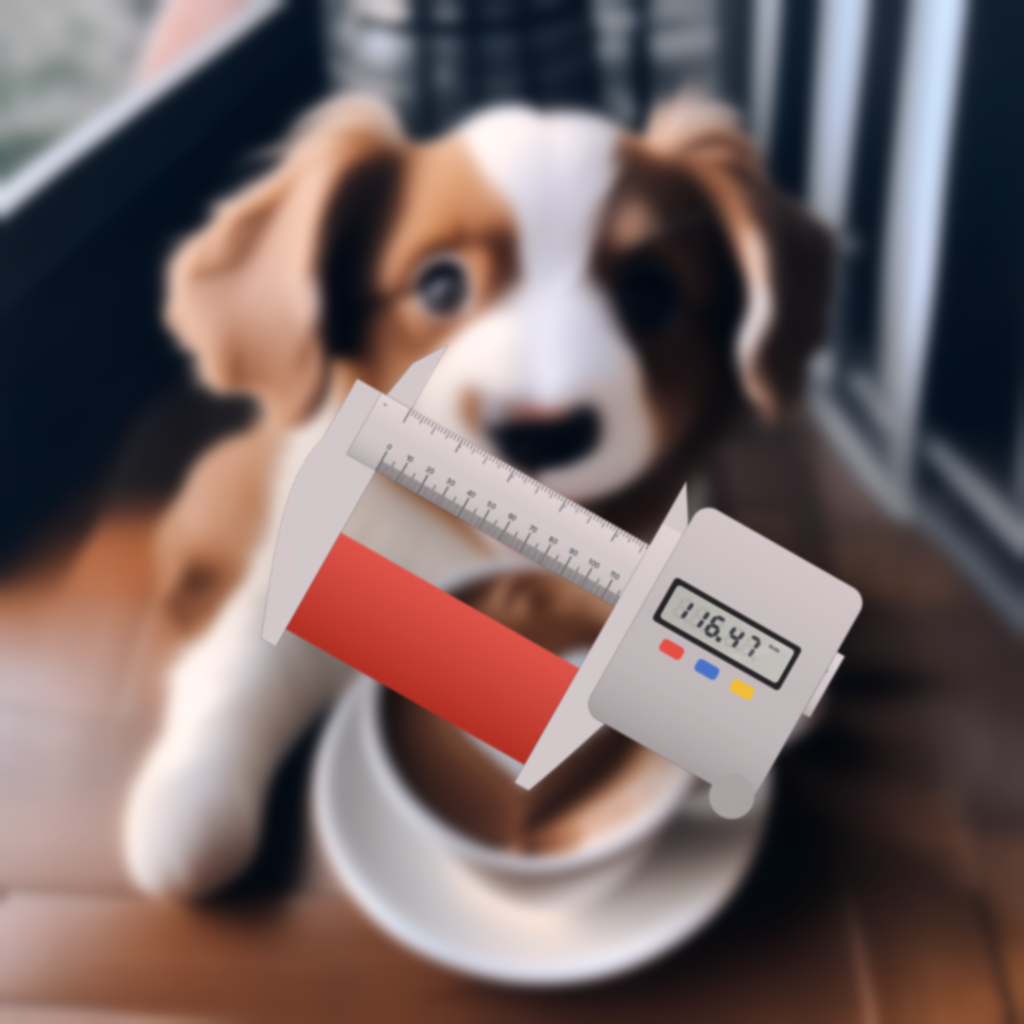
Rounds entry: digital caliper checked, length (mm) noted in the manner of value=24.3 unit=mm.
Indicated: value=116.47 unit=mm
